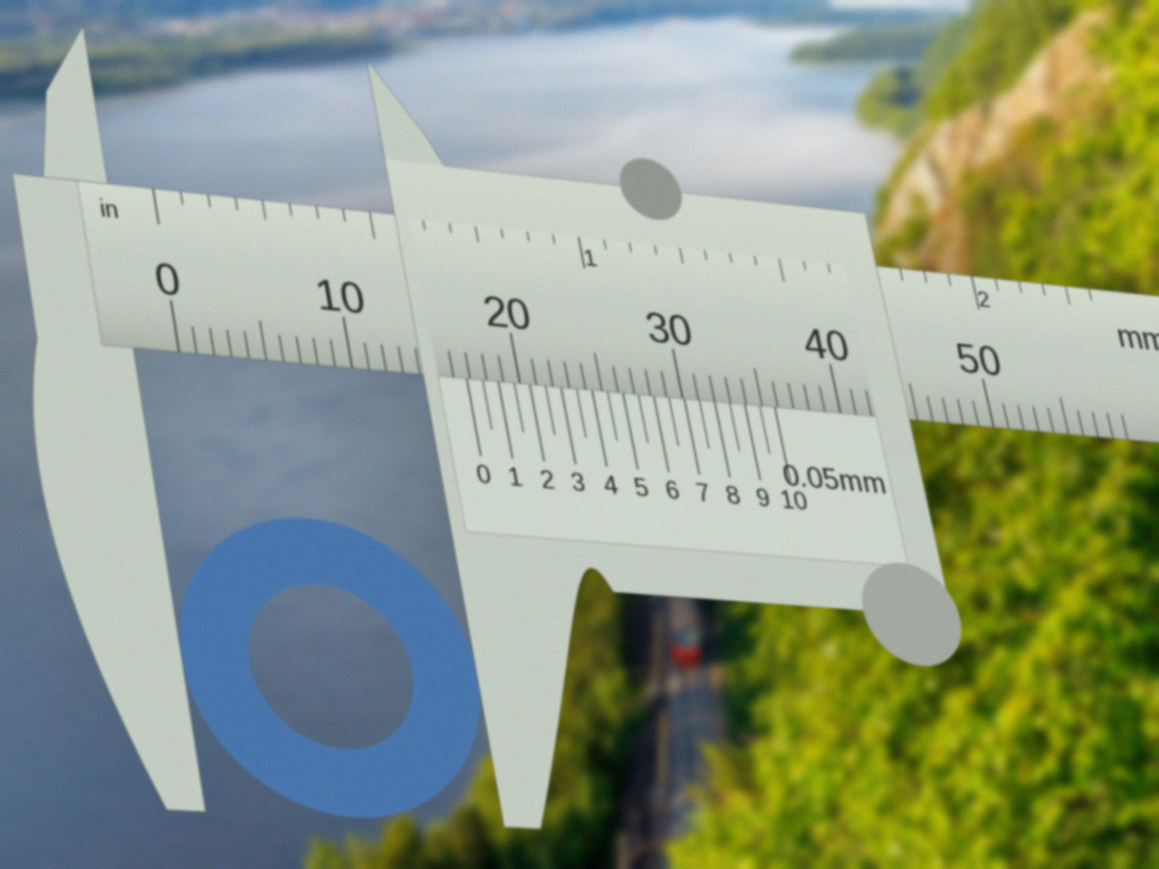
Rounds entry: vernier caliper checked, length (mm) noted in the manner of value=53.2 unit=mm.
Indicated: value=16.8 unit=mm
